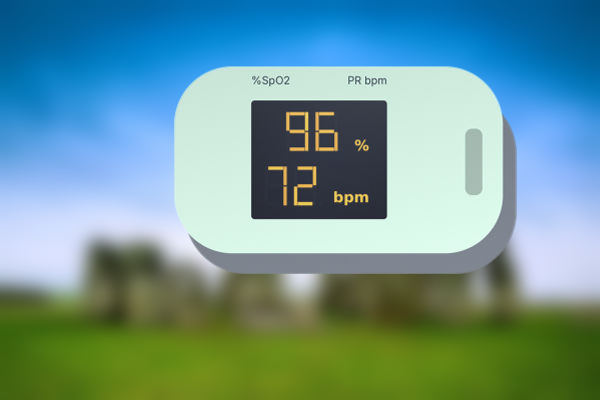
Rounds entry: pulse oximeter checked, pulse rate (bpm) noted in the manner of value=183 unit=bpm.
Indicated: value=72 unit=bpm
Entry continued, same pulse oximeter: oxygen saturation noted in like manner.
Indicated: value=96 unit=%
